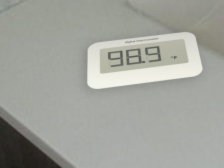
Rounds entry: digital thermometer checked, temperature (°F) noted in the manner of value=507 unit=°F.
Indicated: value=98.9 unit=°F
